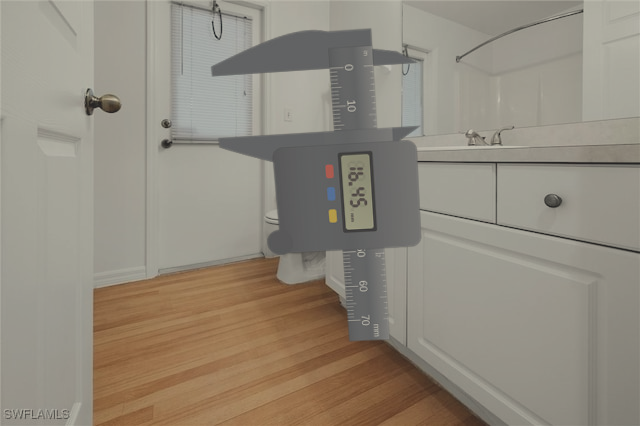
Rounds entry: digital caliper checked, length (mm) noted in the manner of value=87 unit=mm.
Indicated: value=16.45 unit=mm
